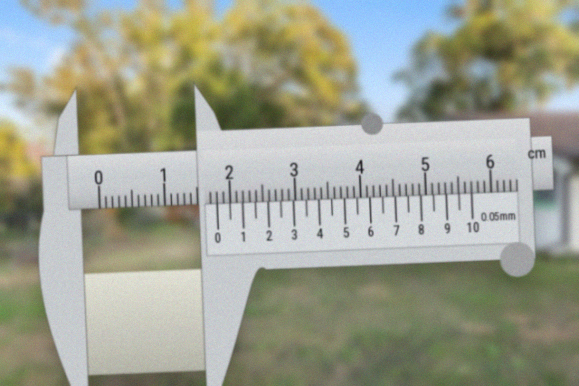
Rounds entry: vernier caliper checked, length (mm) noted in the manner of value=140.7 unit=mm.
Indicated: value=18.0 unit=mm
